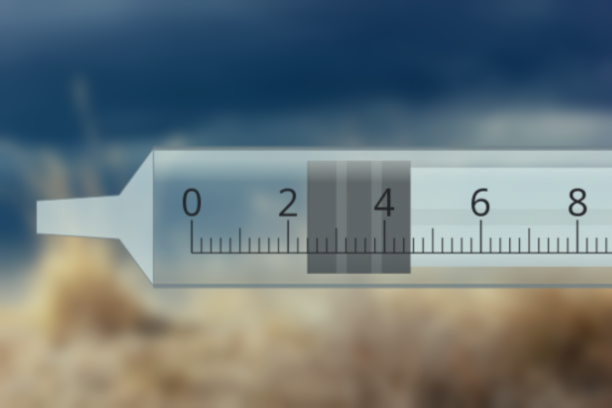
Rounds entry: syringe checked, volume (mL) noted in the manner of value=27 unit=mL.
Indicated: value=2.4 unit=mL
